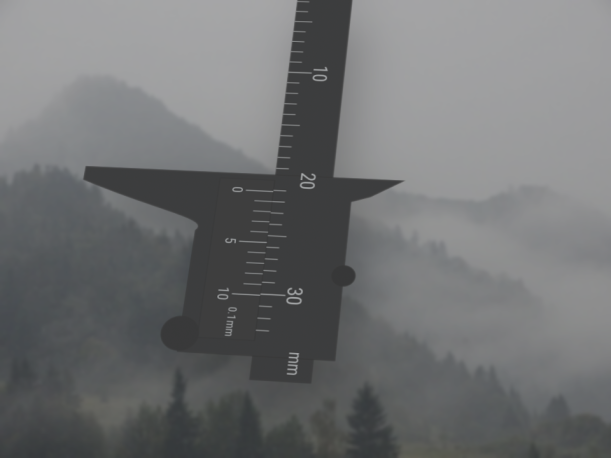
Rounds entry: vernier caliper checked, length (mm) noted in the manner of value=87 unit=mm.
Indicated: value=21.1 unit=mm
